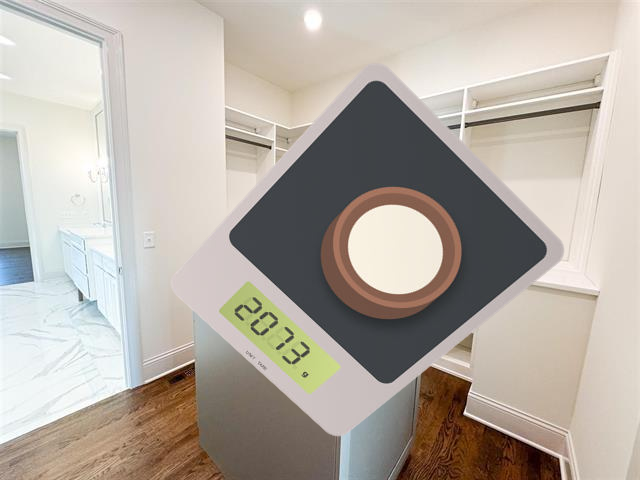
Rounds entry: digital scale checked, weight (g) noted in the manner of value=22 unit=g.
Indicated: value=2073 unit=g
